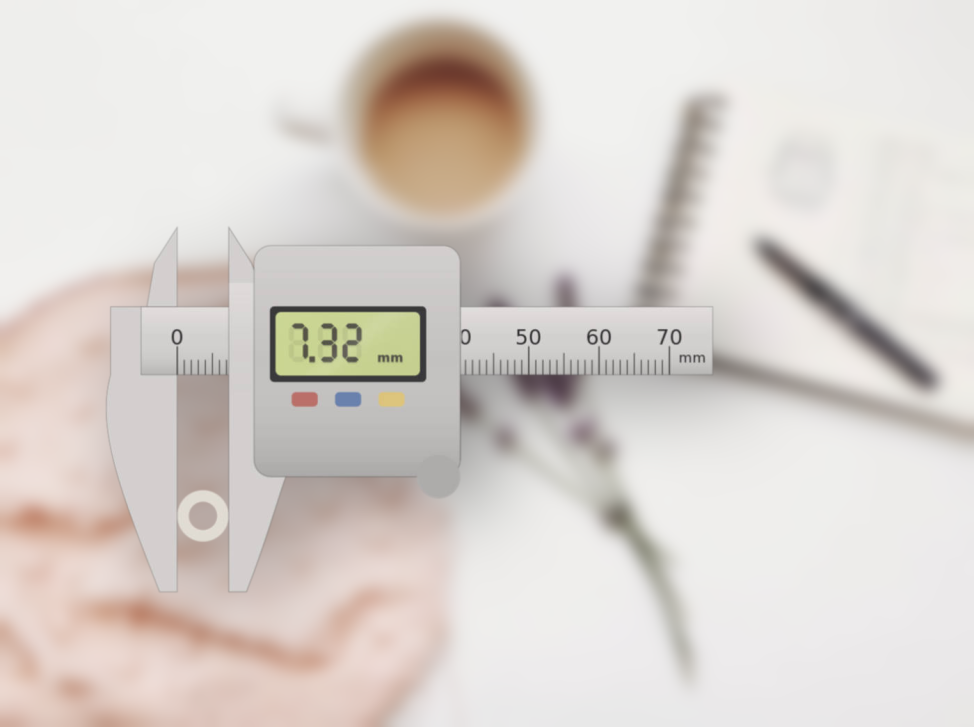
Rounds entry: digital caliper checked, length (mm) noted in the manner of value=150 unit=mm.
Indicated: value=7.32 unit=mm
